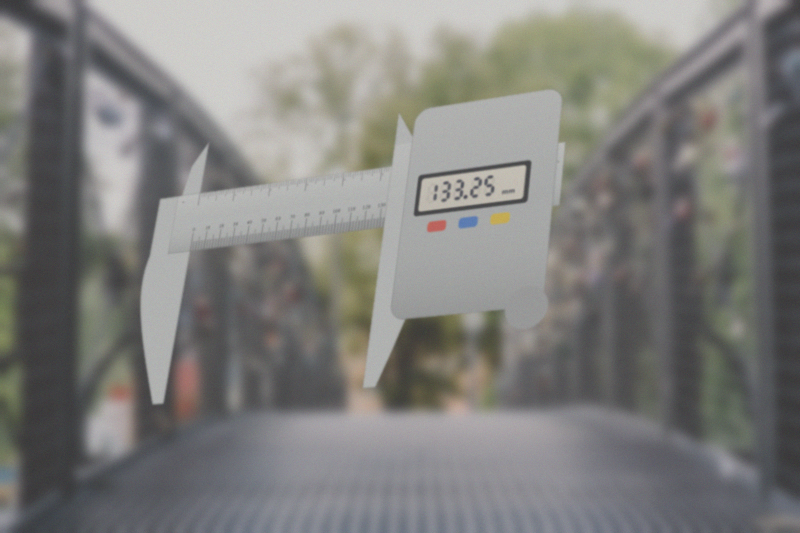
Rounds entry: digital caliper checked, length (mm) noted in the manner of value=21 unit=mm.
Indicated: value=133.25 unit=mm
